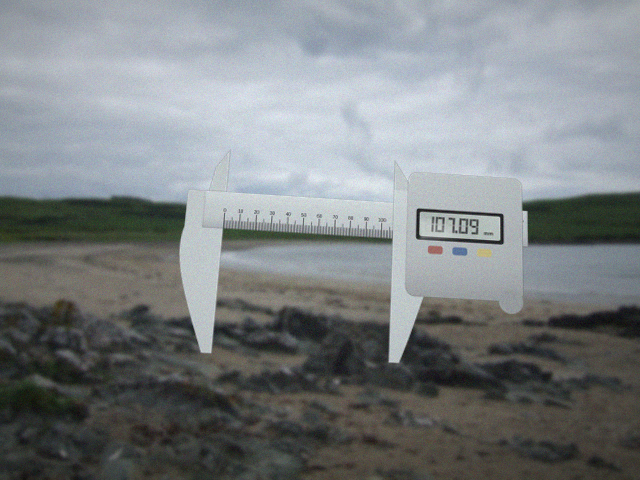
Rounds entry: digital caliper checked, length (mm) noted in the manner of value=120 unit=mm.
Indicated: value=107.09 unit=mm
